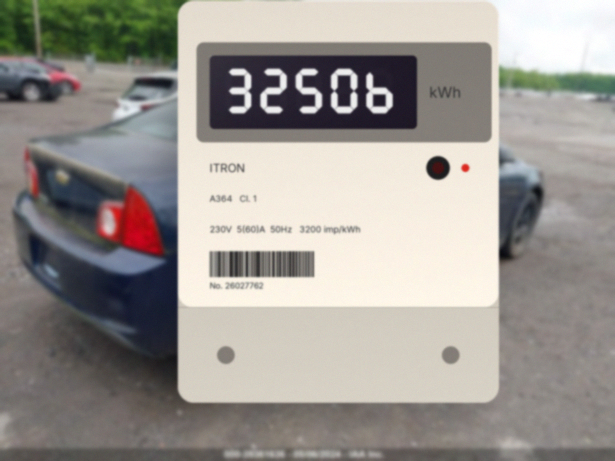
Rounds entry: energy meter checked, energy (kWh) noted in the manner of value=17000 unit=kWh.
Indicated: value=32506 unit=kWh
